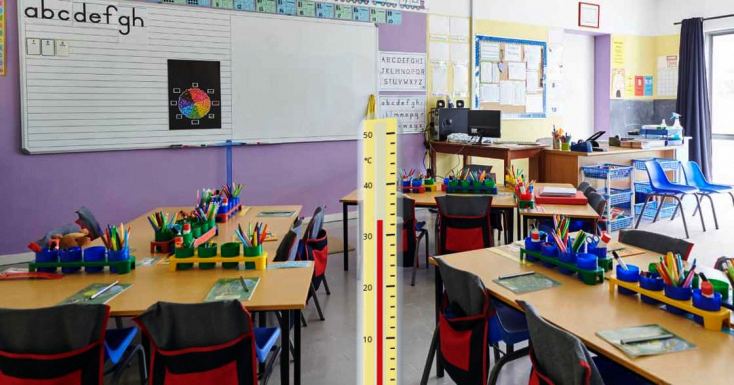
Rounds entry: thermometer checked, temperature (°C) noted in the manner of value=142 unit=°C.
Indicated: value=33 unit=°C
